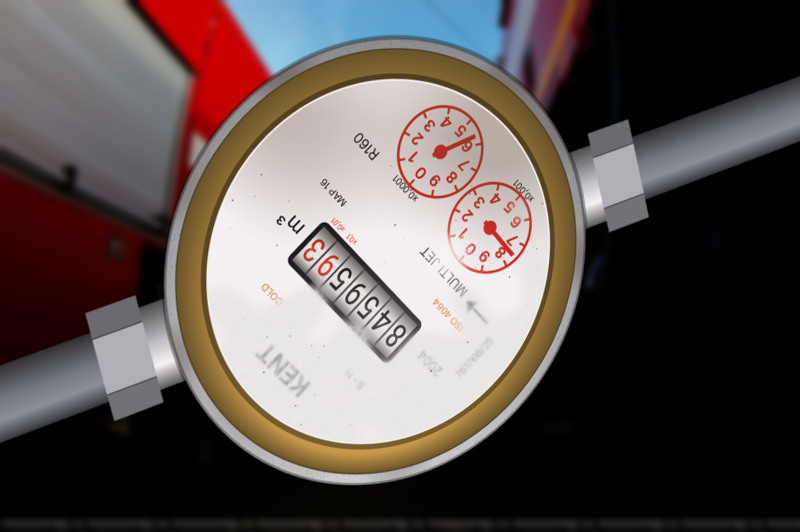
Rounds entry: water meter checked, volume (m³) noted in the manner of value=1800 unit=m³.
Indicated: value=84595.9375 unit=m³
